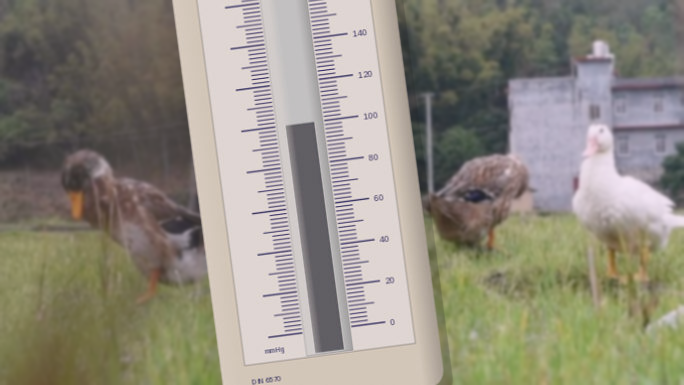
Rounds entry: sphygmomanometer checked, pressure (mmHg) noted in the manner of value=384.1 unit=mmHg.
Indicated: value=100 unit=mmHg
